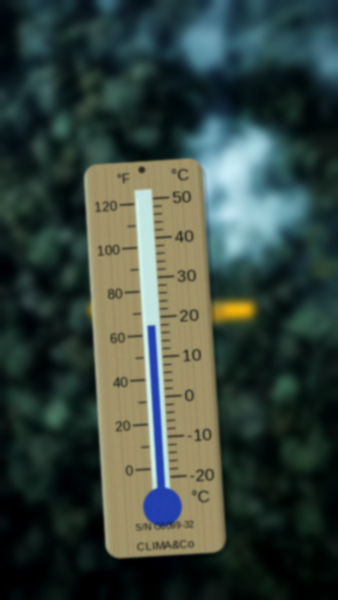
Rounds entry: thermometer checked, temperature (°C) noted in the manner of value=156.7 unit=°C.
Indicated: value=18 unit=°C
